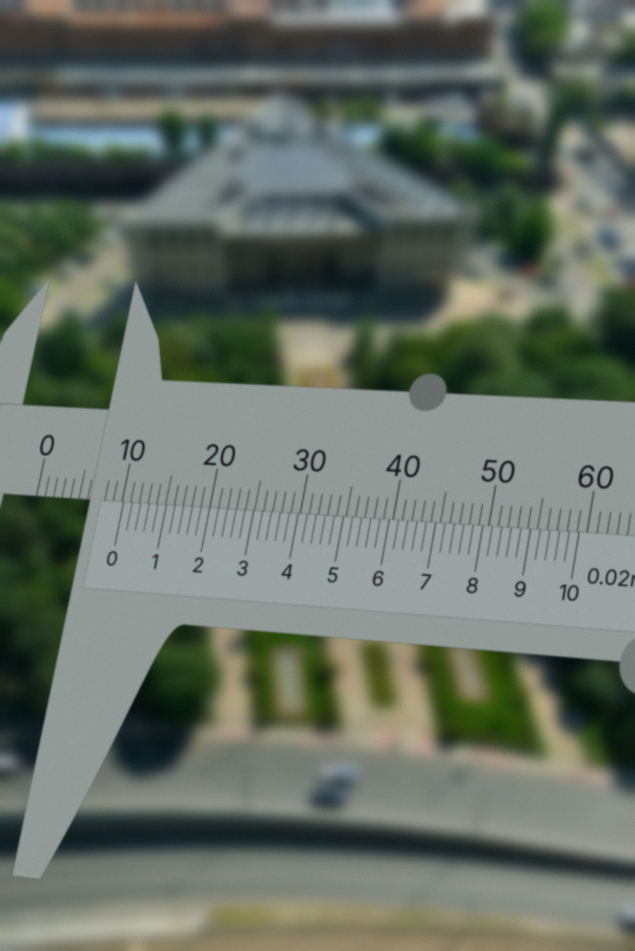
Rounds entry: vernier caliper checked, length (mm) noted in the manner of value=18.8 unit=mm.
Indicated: value=10.2 unit=mm
